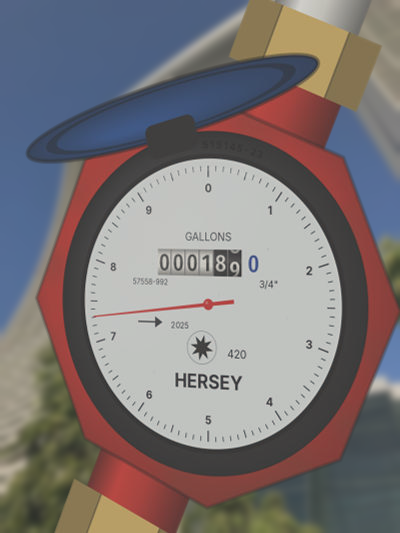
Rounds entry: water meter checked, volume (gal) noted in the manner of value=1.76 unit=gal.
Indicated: value=1887.3 unit=gal
